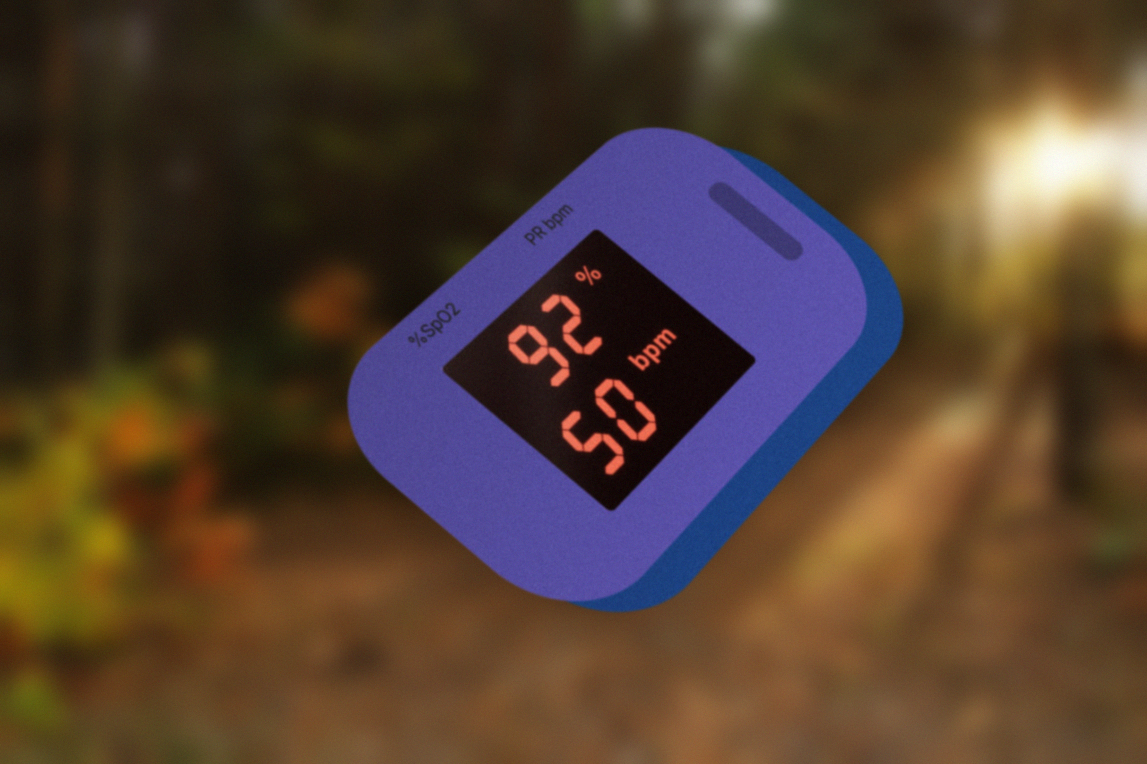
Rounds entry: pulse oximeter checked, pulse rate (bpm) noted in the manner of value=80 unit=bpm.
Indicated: value=50 unit=bpm
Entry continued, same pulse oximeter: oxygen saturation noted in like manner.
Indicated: value=92 unit=%
